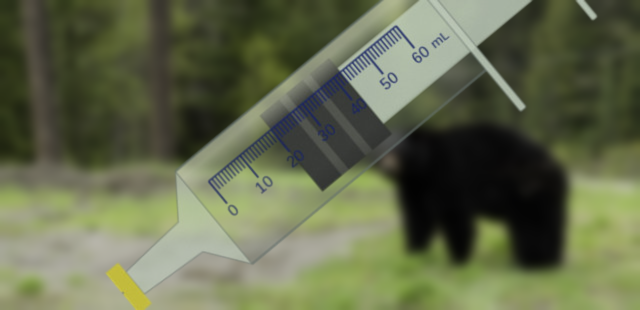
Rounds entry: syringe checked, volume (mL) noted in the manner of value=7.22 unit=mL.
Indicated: value=20 unit=mL
